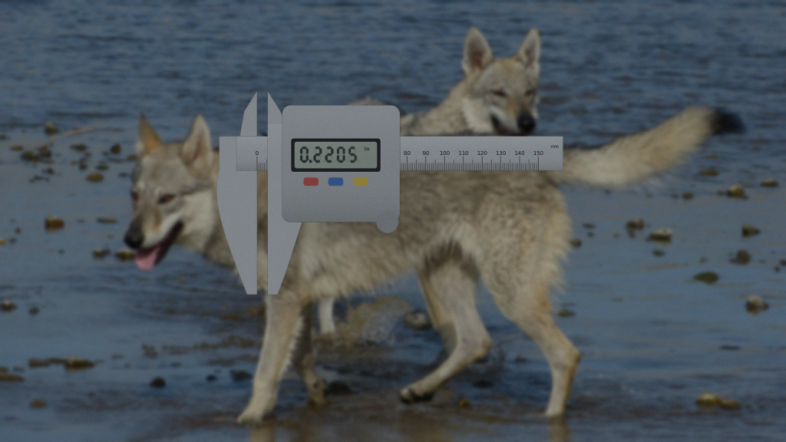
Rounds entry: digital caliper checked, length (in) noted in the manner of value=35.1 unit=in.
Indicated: value=0.2205 unit=in
